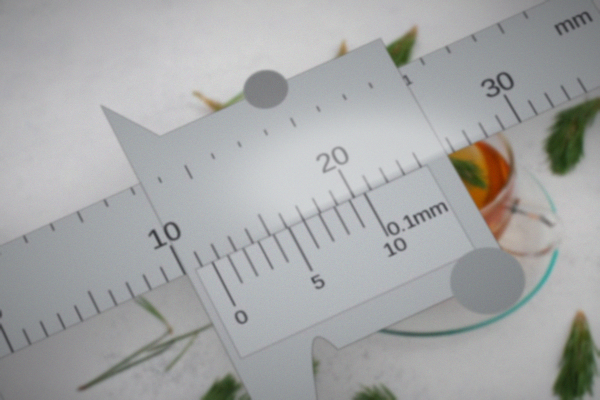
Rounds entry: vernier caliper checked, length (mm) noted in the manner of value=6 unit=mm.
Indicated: value=11.6 unit=mm
